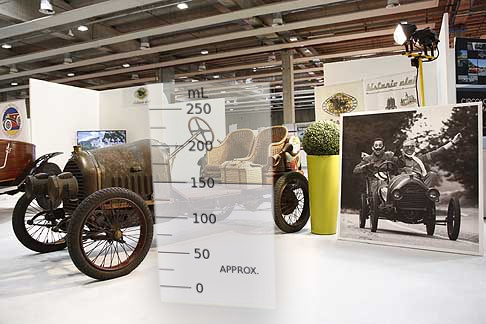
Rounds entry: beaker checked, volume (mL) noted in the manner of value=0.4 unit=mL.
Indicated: value=150 unit=mL
